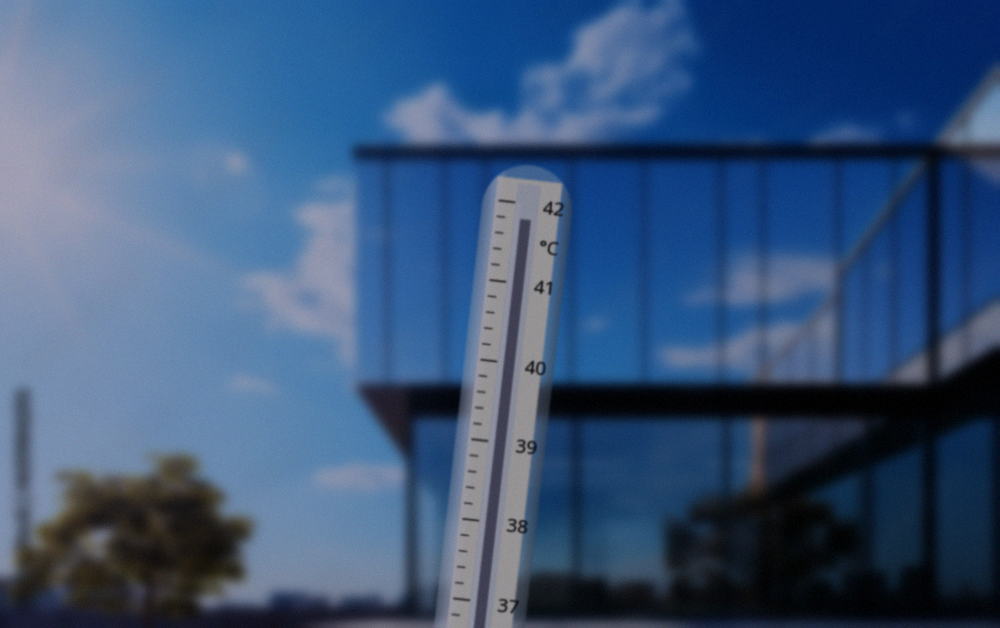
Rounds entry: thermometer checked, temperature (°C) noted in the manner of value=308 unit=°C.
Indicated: value=41.8 unit=°C
